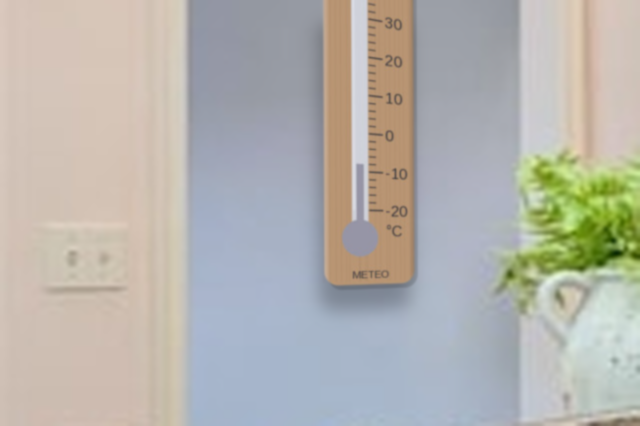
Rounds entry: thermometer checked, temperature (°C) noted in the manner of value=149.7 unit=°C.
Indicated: value=-8 unit=°C
